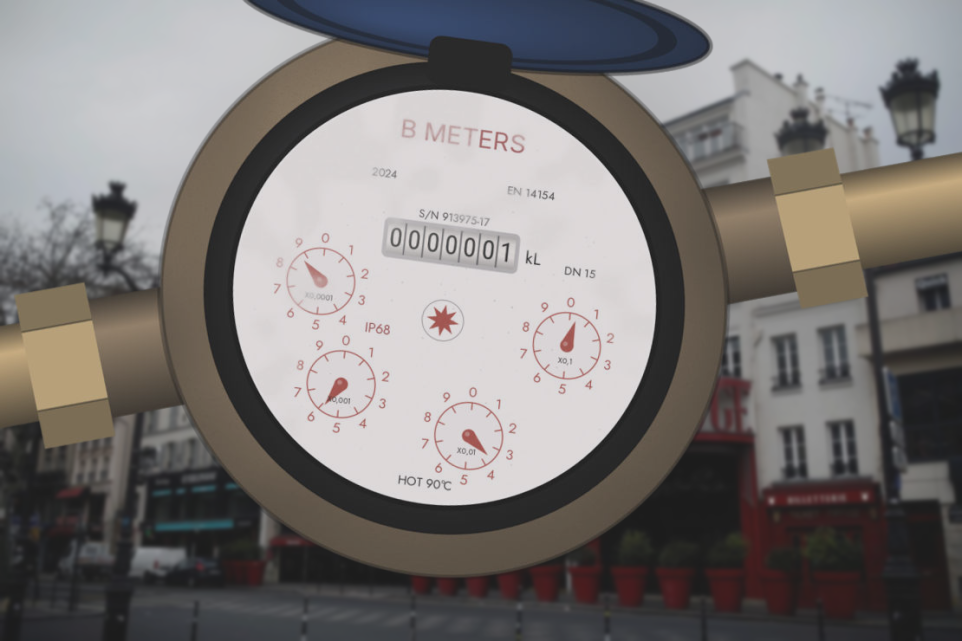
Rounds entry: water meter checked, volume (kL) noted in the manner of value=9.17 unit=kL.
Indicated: value=1.0358 unit=kL
